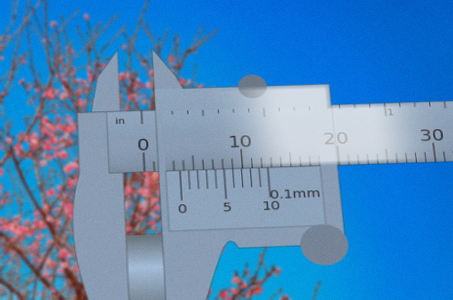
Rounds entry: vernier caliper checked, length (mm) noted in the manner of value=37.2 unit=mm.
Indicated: value=3.6 unit=mm
